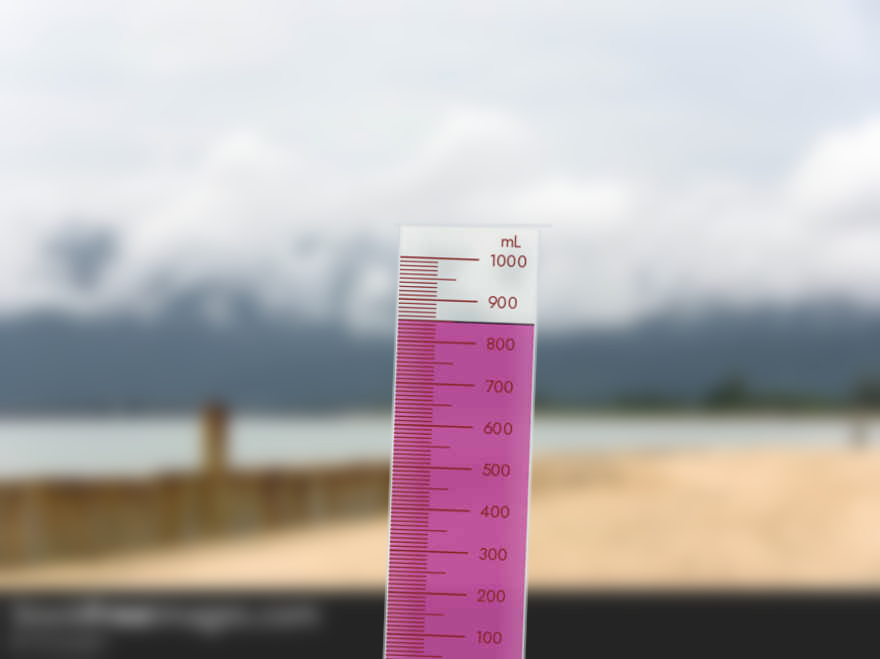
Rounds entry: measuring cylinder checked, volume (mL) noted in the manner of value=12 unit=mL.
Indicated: value=850 unit=mL
